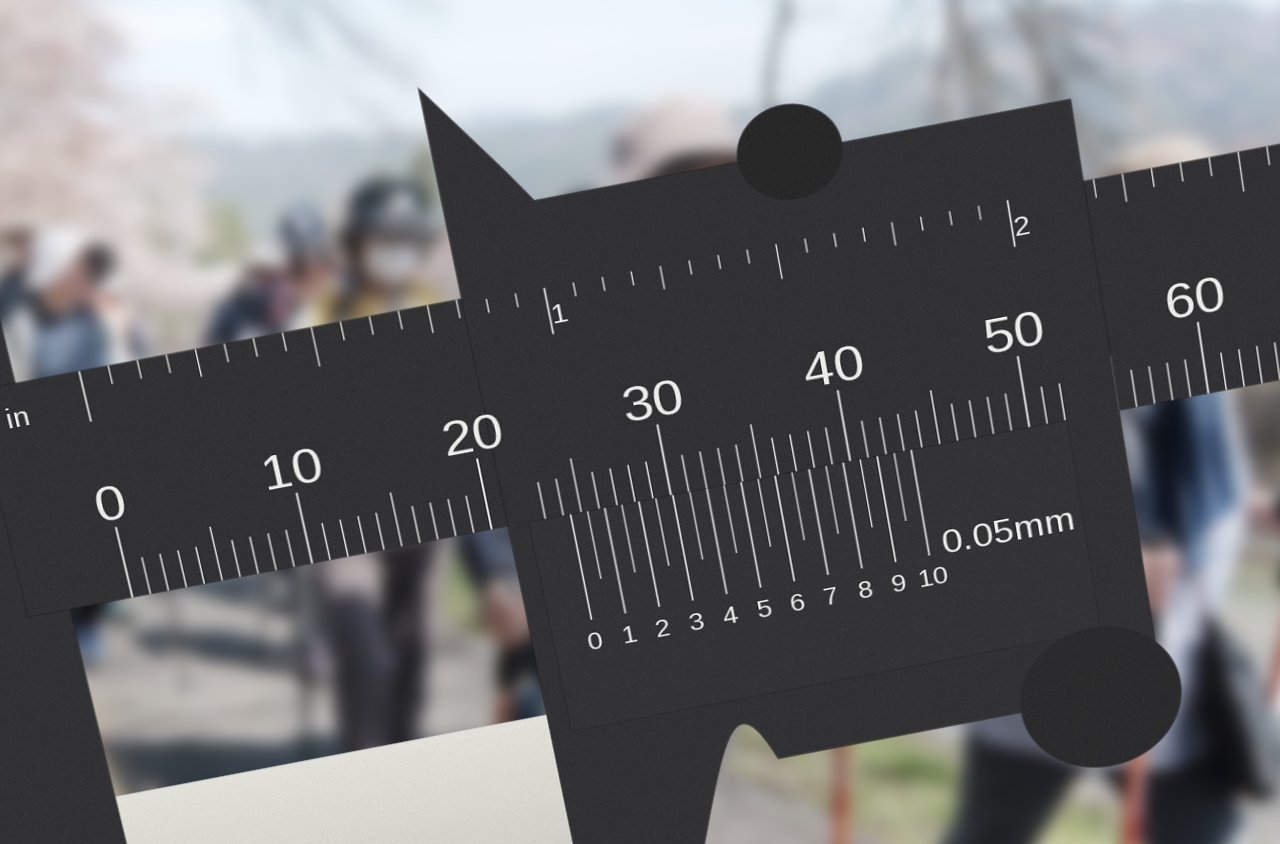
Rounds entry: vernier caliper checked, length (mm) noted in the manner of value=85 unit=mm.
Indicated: value=24.4 unit=mm
